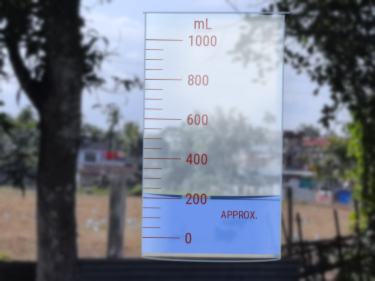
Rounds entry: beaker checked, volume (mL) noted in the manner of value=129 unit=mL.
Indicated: value=200 unit=mL
